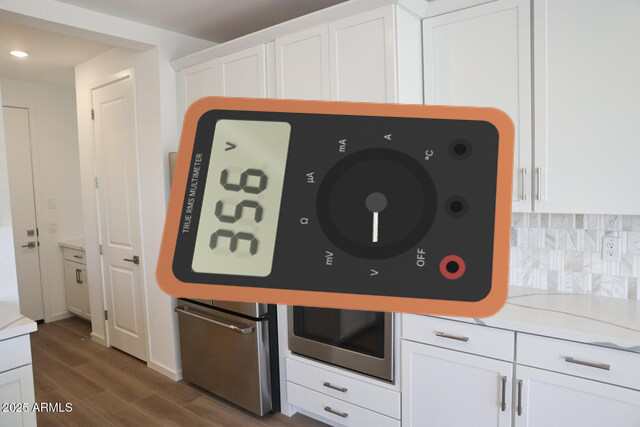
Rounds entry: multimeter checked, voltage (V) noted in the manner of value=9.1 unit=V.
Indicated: value=356 unit=V
